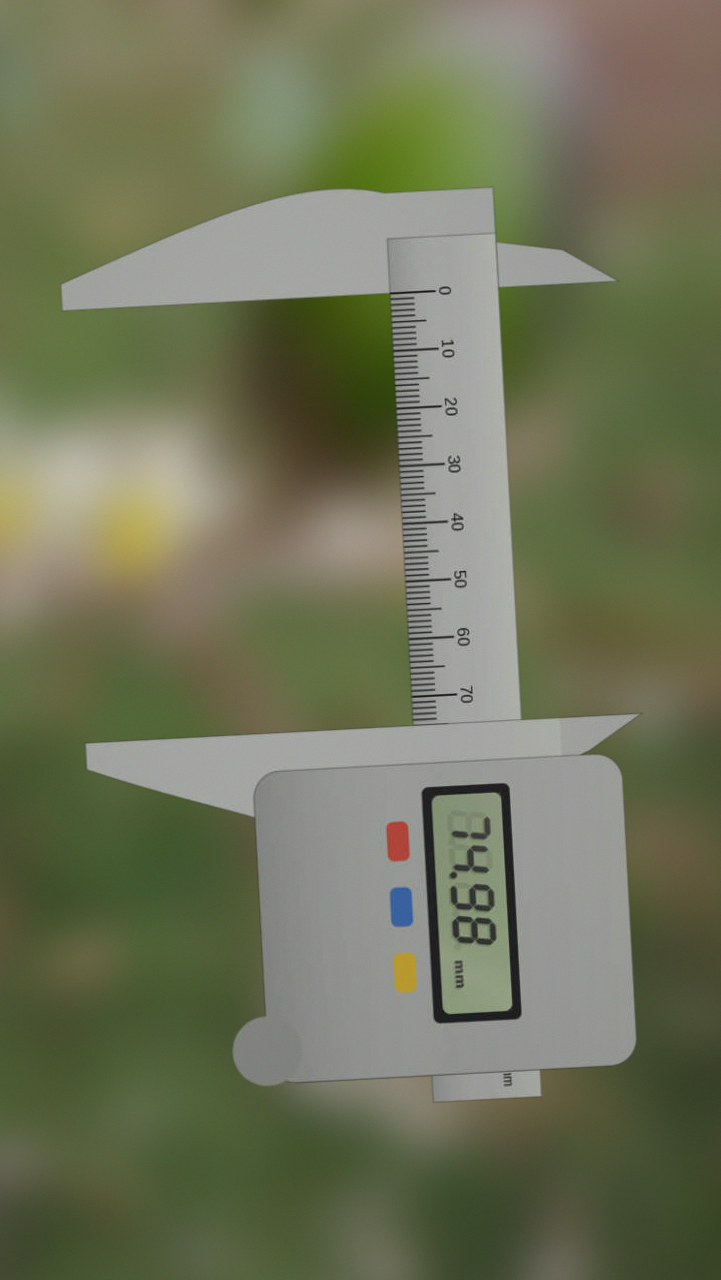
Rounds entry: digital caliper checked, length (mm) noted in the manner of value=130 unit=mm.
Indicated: value=74.98 unit=mm
